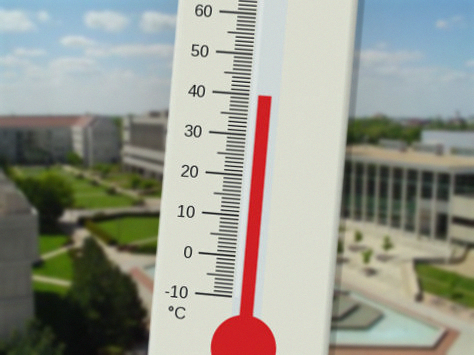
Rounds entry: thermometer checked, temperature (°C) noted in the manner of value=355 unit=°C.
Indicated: value=40 unit=°C
